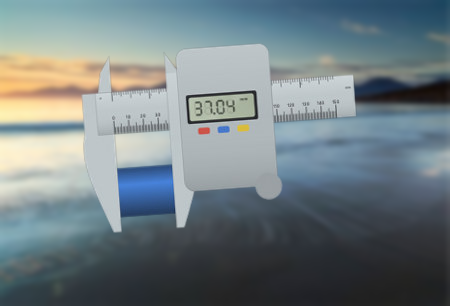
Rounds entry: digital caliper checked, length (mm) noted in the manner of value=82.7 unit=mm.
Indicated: value=37.04 unit=mm
